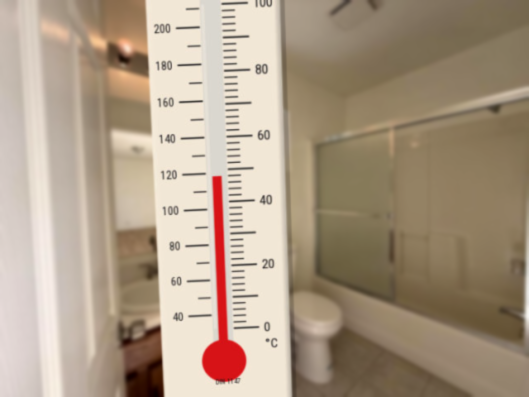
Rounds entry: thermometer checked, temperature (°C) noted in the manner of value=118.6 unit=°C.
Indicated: value=48 unit=°C
